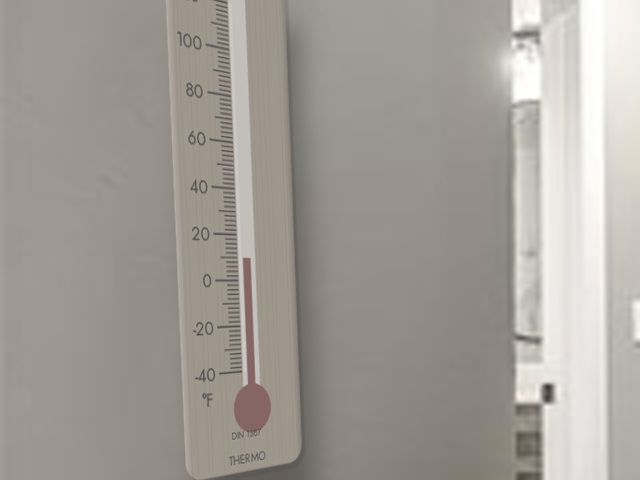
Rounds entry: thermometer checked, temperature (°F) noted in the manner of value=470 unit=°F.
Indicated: value=10 unit=°F
